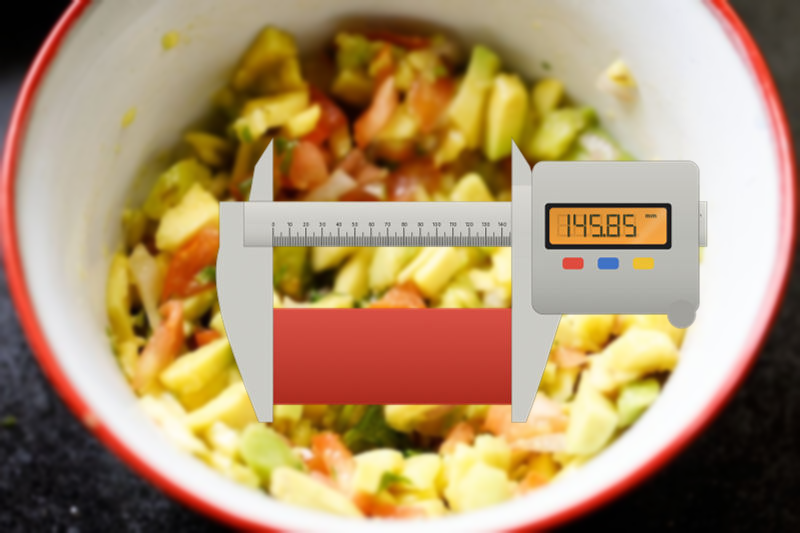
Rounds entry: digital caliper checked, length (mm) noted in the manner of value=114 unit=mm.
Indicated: value=145.85 unit=mm
